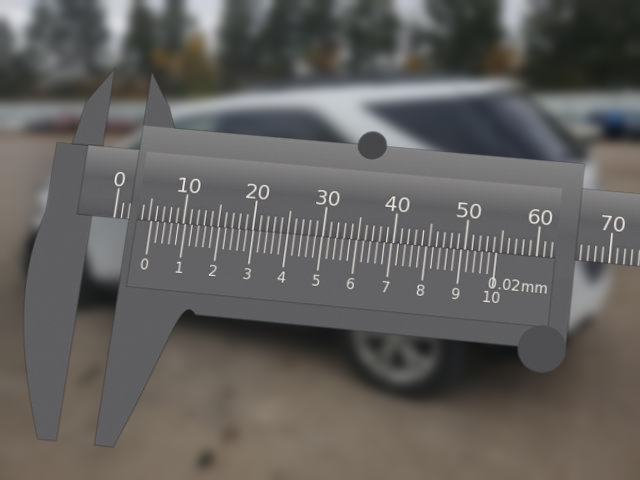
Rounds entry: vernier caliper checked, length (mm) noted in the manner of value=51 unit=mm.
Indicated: value=5.4 unit=mm
